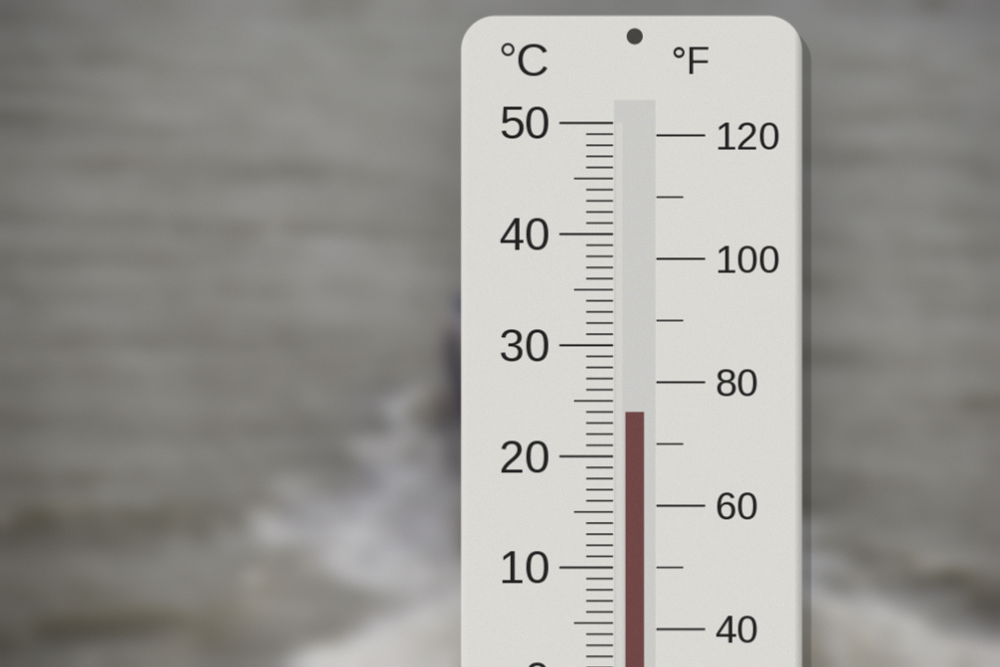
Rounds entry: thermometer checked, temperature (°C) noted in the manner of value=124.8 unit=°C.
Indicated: value=24 unit=°C
